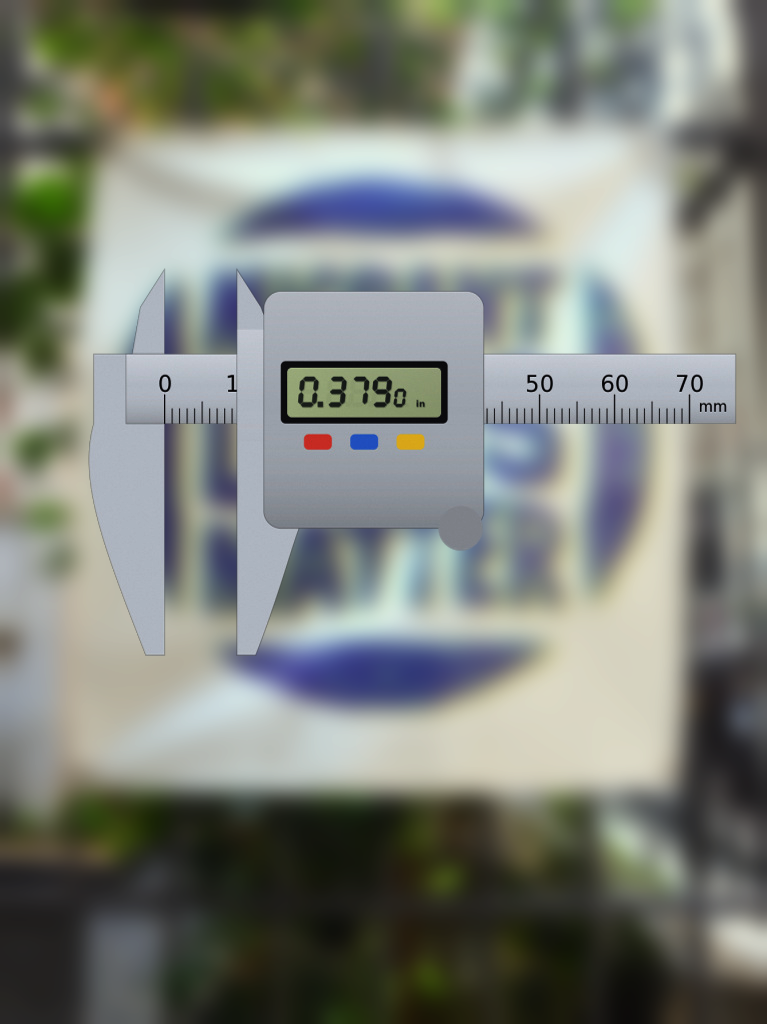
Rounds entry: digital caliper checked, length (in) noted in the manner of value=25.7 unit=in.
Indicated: value=0.3790 unit=in
